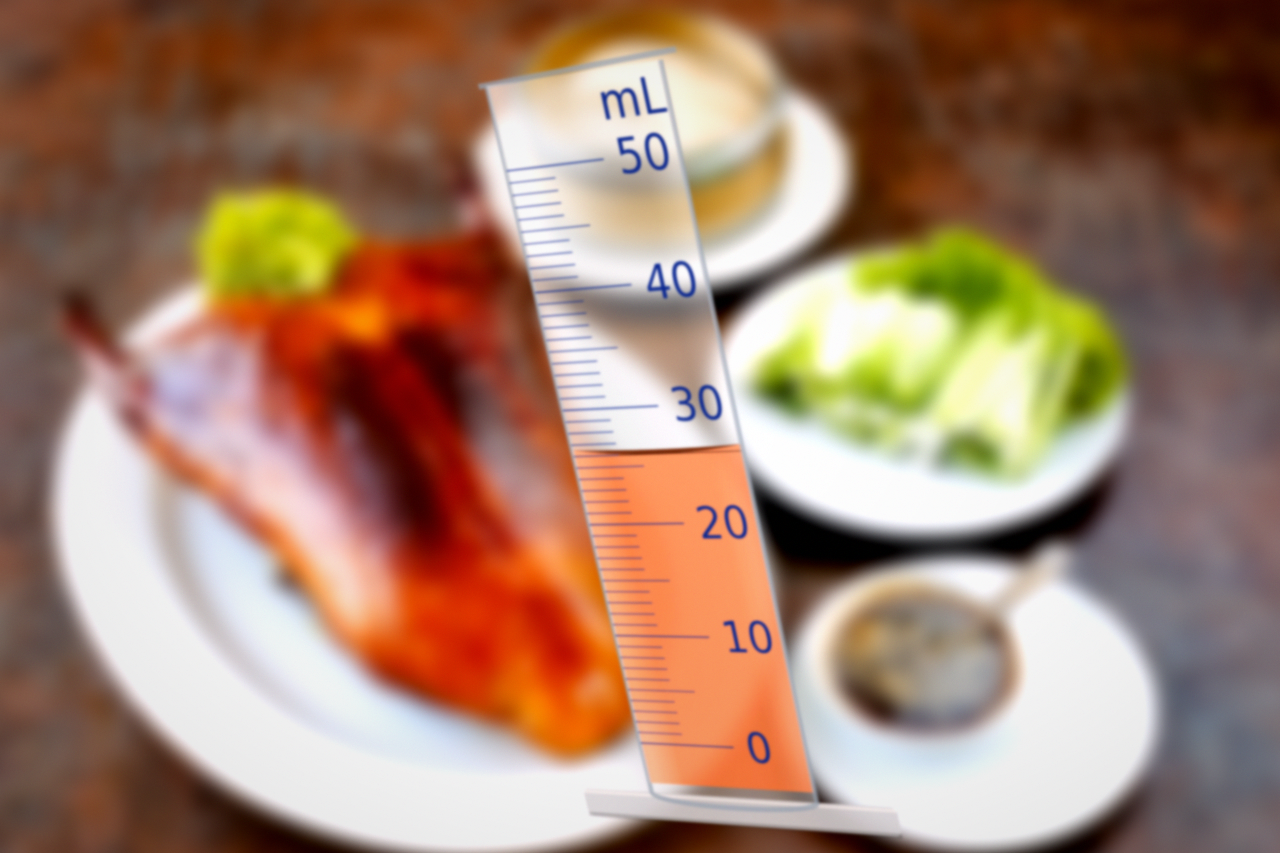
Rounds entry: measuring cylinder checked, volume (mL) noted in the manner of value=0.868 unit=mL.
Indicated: value=26 unit=mL
